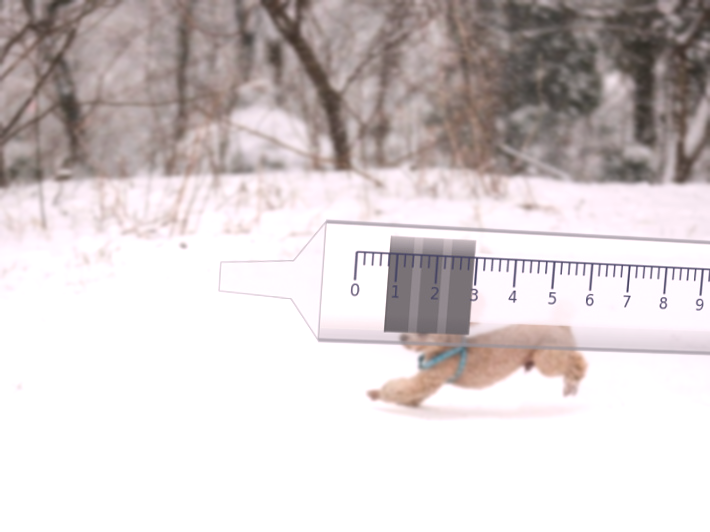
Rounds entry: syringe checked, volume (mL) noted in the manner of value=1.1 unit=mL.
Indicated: value=0.8 unit=mL
